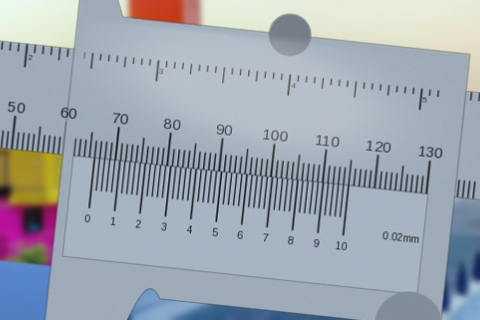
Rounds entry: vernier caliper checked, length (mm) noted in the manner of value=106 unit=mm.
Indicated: value=66.0 unit=mm
